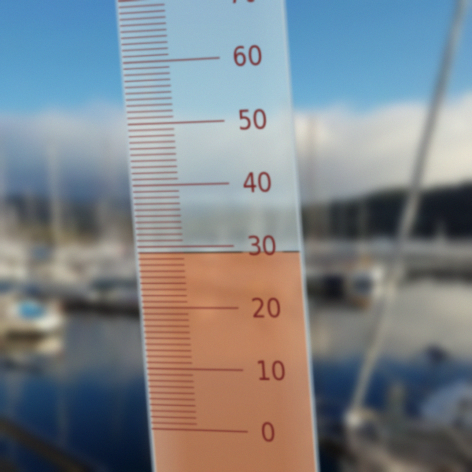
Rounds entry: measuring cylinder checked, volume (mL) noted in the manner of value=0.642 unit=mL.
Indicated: value=29 unit=mL
